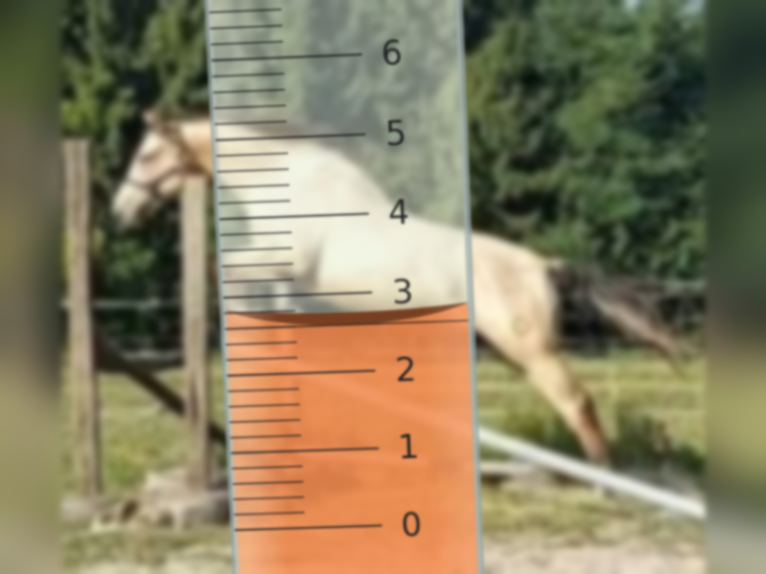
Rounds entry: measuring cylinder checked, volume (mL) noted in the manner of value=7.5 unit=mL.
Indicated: value=2.6 unit=mL
